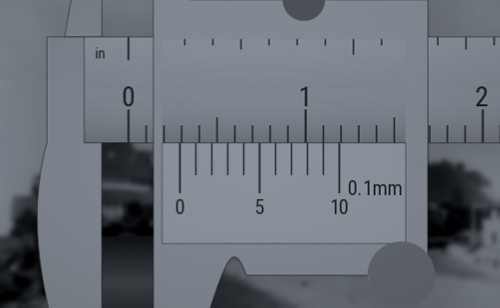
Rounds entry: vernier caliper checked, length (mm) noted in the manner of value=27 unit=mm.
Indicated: value=2.9 unit=mm
